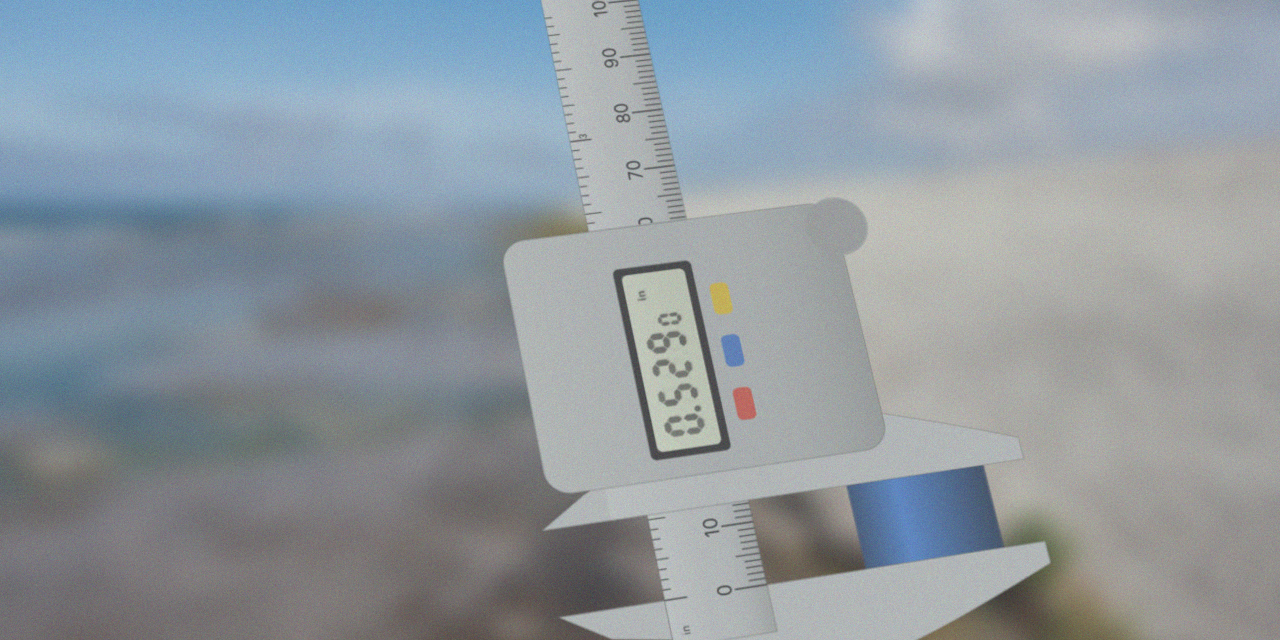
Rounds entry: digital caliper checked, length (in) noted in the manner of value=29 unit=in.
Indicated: value=0.5290 unit=in
